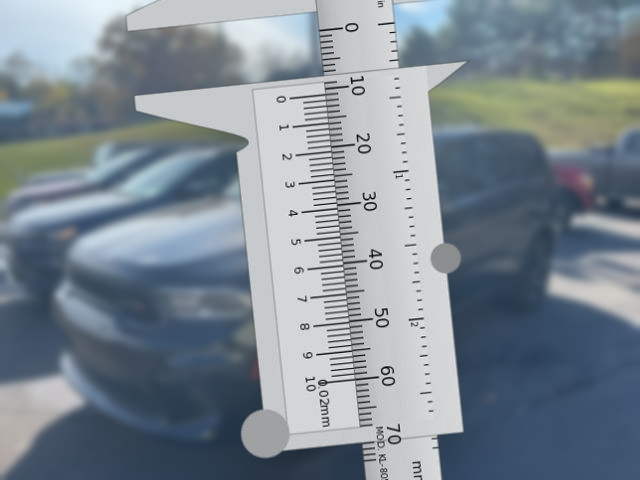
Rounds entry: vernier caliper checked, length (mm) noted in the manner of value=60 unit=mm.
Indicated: value=11.0 unit=mm
